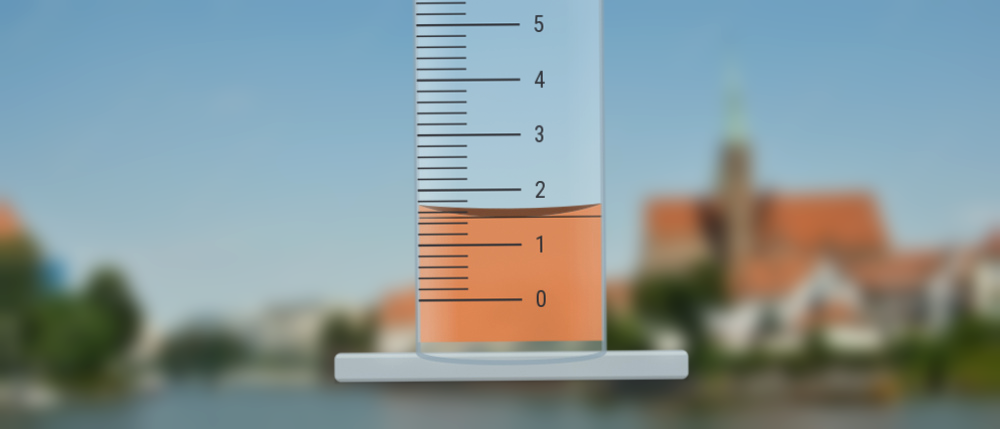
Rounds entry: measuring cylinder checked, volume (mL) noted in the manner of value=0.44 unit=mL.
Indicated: value=1.5 unit=mL
